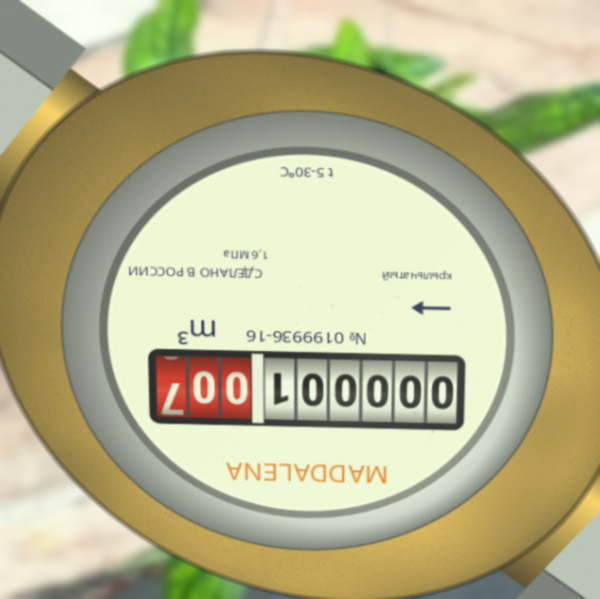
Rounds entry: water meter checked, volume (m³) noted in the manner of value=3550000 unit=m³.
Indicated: value=1.007 unit=m³
